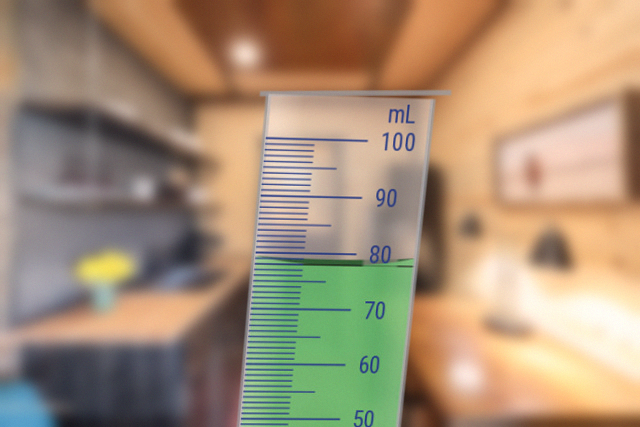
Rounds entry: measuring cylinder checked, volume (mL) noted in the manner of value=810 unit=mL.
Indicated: value=78 unit=mL
